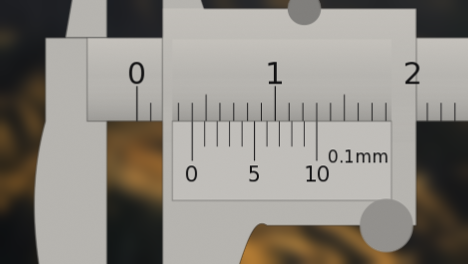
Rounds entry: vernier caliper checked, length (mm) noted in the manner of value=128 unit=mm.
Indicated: value=4.0 unit=mm
